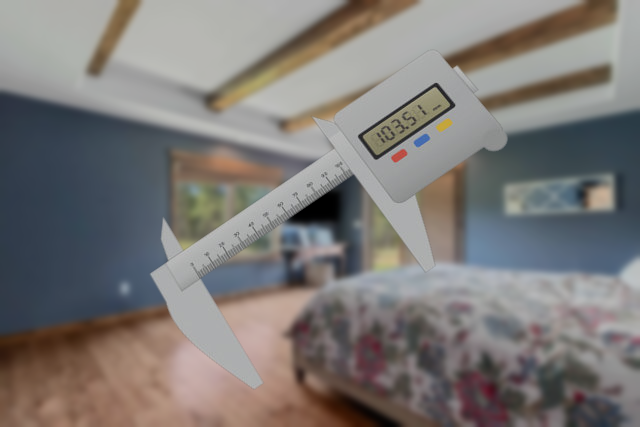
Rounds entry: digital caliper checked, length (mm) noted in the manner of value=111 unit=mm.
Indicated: value=103.51 unit=mm
